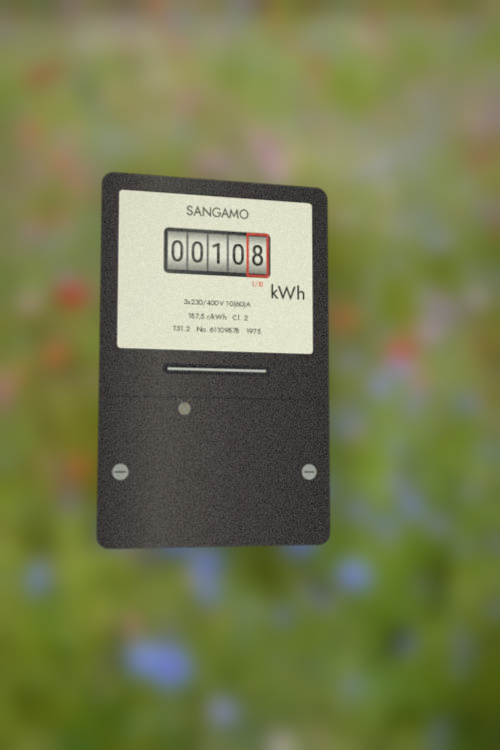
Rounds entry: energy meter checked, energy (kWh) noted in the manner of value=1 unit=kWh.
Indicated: value=10.8 unit=kWh
